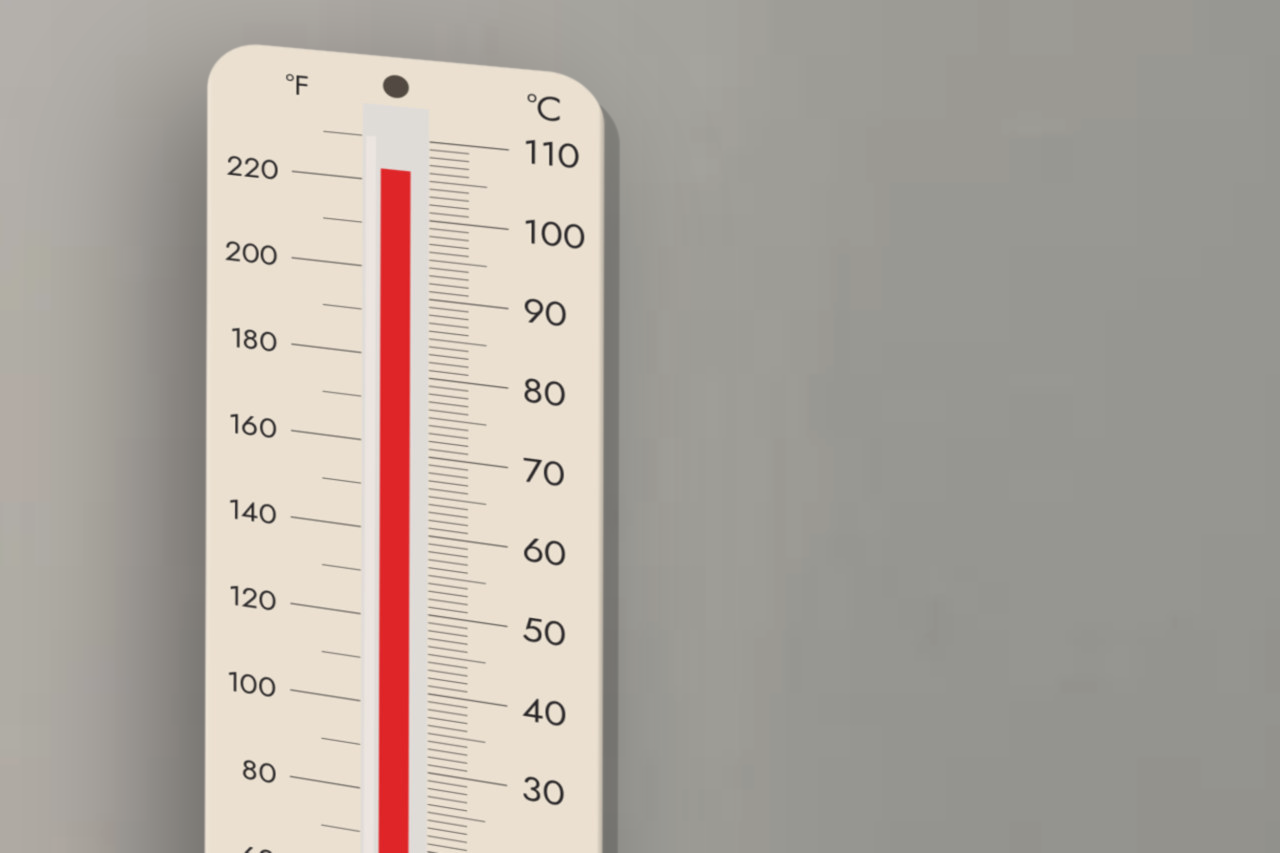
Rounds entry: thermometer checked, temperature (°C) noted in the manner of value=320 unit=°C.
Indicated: value=106 unit=°C
